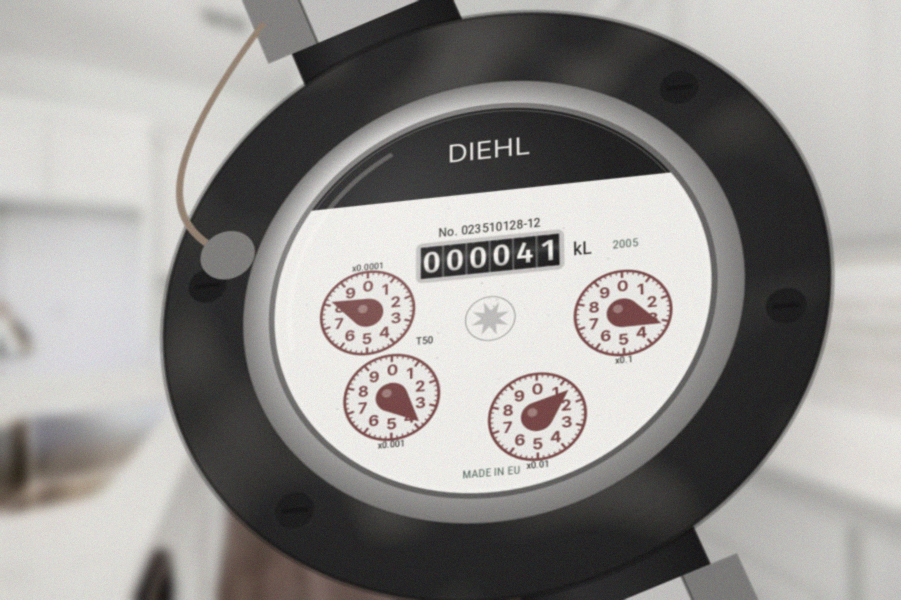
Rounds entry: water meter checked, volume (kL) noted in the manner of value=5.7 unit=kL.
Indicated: value=41.3138 unit=kL
